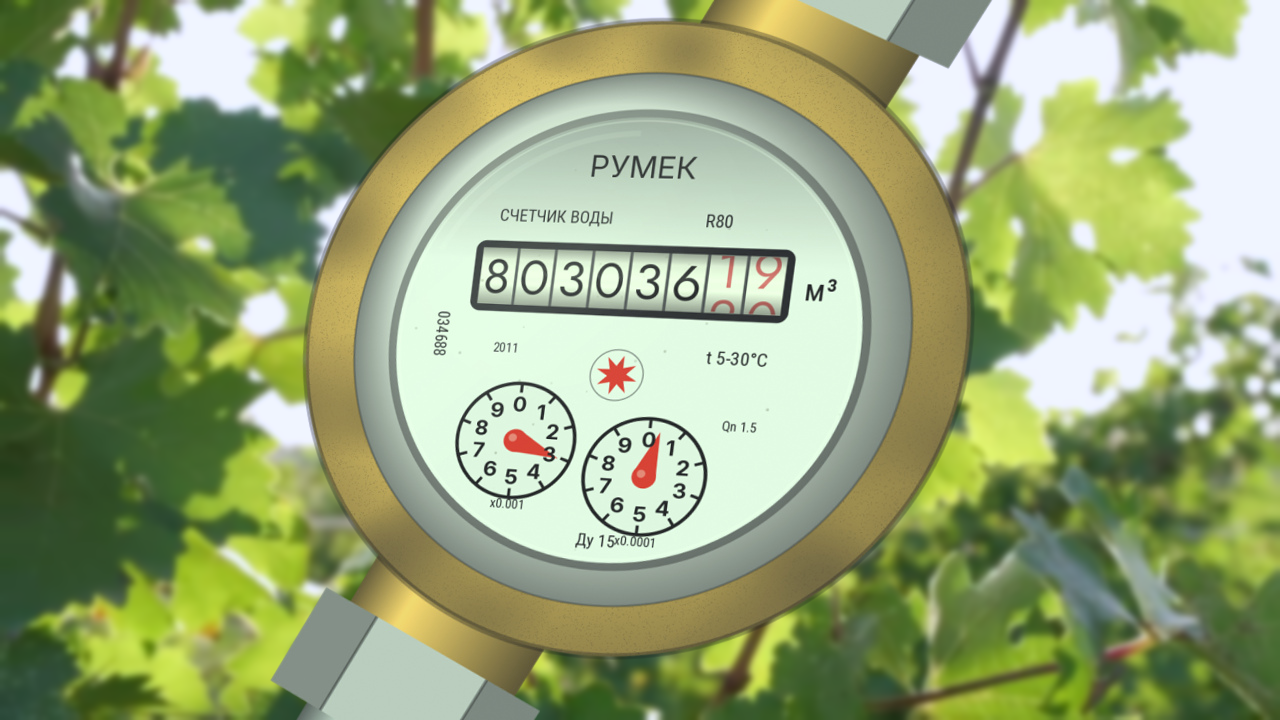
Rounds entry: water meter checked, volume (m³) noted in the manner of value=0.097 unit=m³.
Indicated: value=803036.1930 unit=m³
